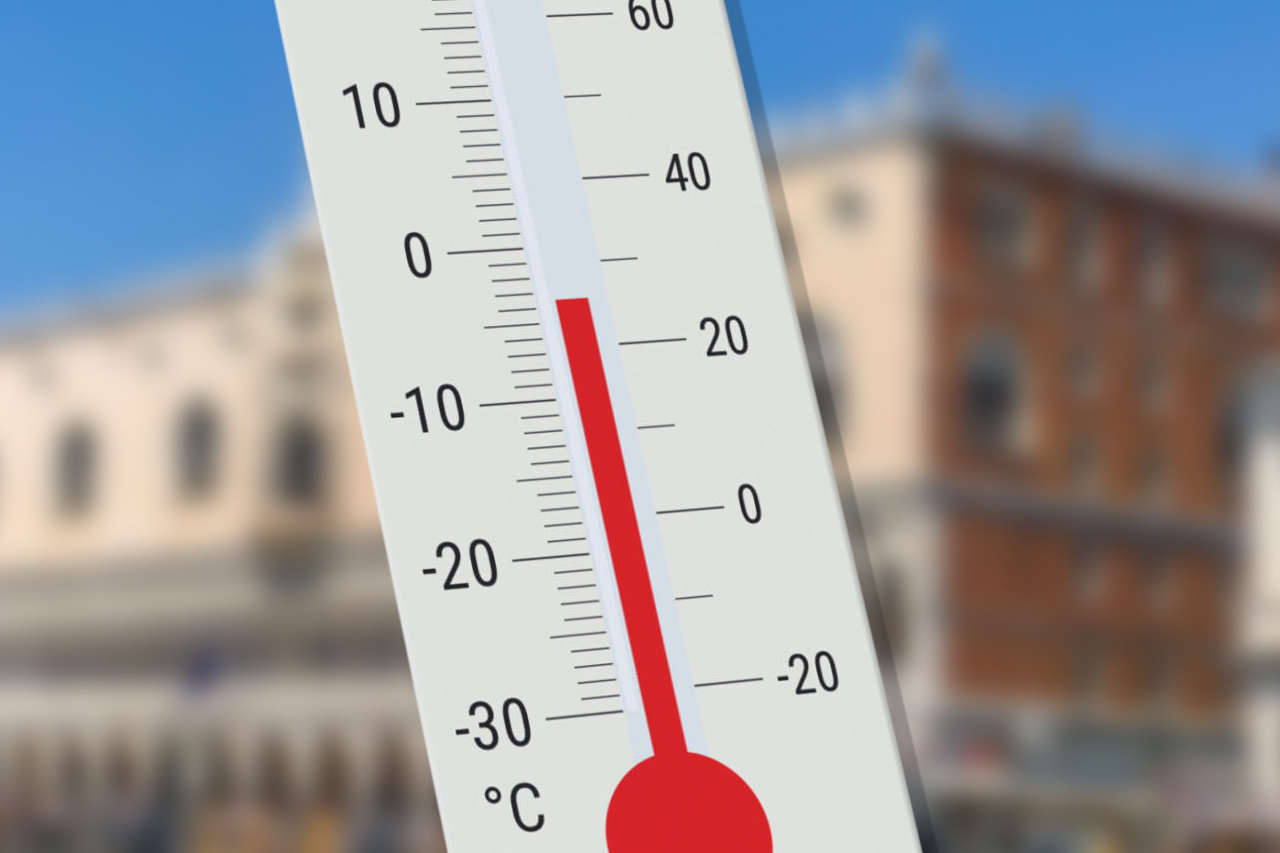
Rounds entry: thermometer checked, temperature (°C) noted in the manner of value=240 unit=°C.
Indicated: value=-3.5 unit=°C
